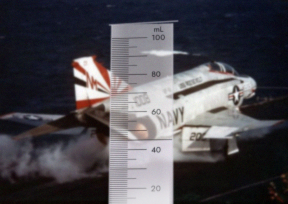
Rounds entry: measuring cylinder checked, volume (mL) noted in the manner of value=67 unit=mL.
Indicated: value=45 unit=mL
